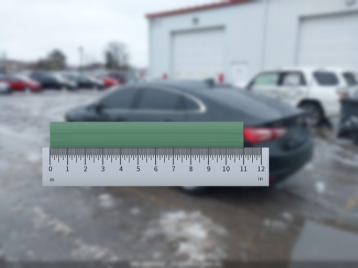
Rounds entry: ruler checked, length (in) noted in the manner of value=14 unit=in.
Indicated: value=11 unit=in
